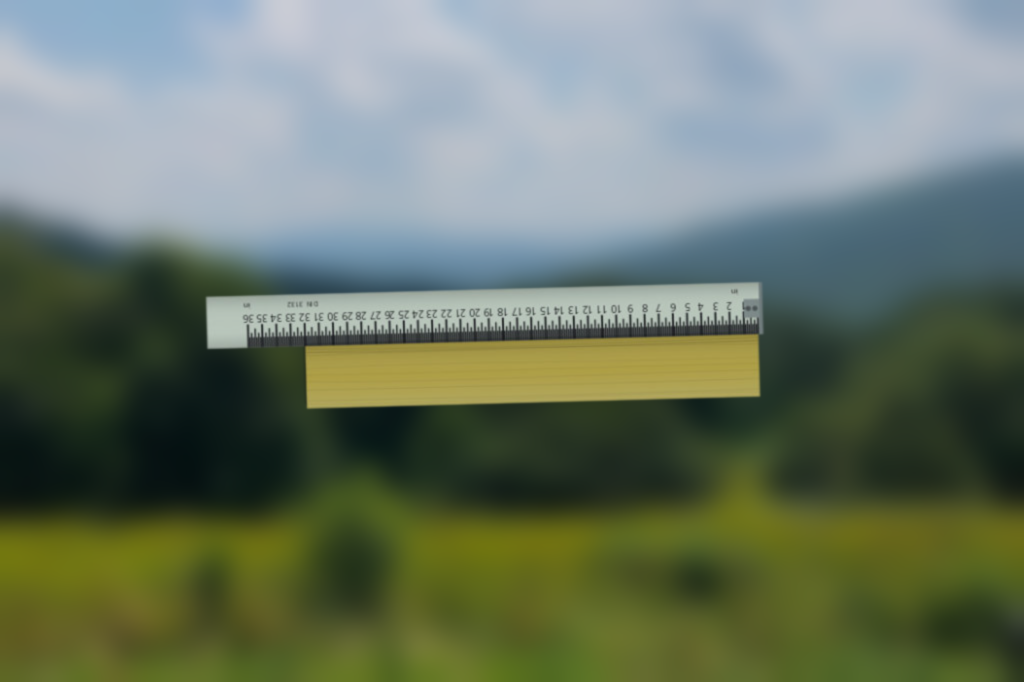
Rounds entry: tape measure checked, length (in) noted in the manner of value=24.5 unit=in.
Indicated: value=32 unit=in
